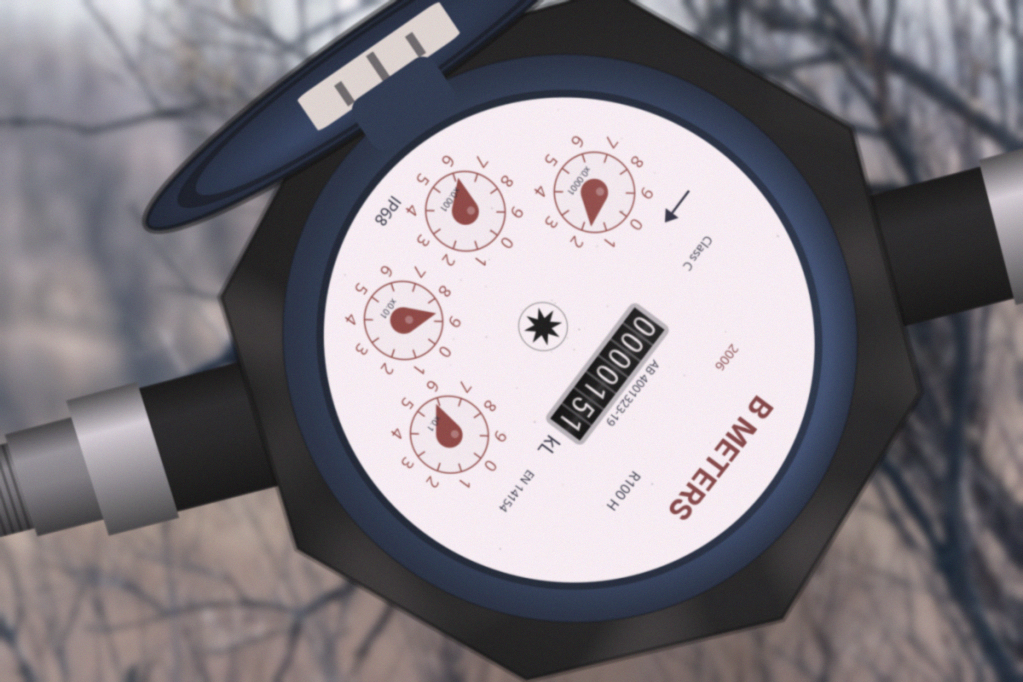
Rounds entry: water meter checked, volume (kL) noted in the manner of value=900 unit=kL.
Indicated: value=151.5861 unit=kL
